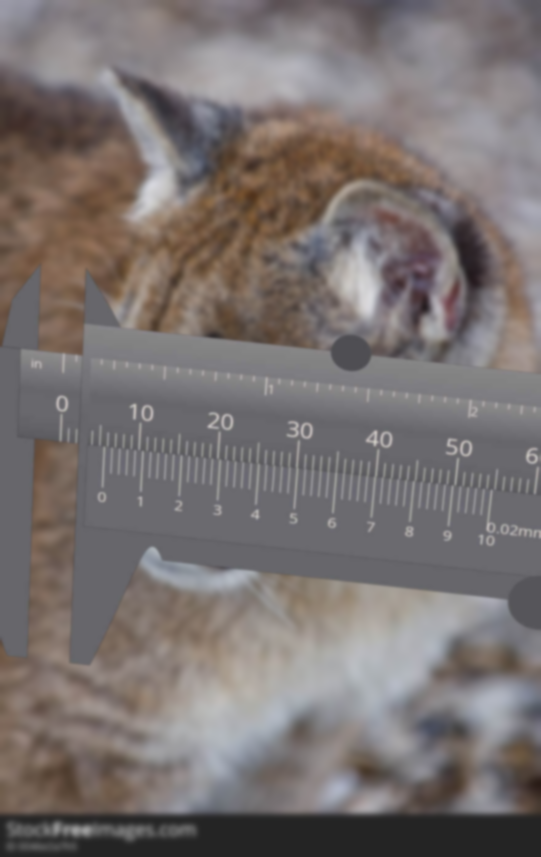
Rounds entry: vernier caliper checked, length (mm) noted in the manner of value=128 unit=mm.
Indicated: value=5.6 unit=mm
